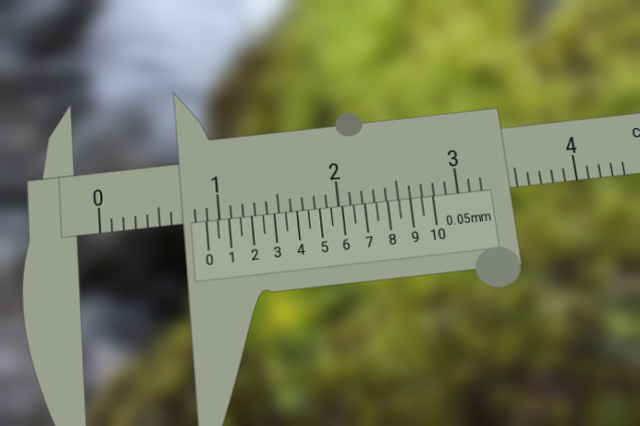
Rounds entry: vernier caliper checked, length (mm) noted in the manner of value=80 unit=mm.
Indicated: value=8.9 unit=mm
